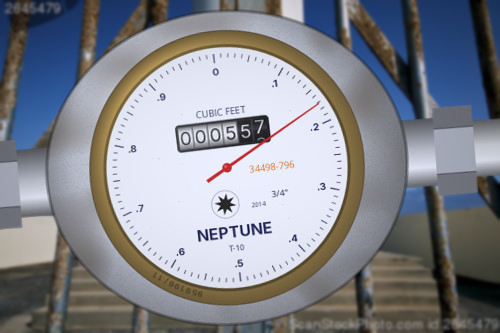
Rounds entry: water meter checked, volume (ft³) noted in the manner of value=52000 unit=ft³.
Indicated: value=557.17 unit=ft³
